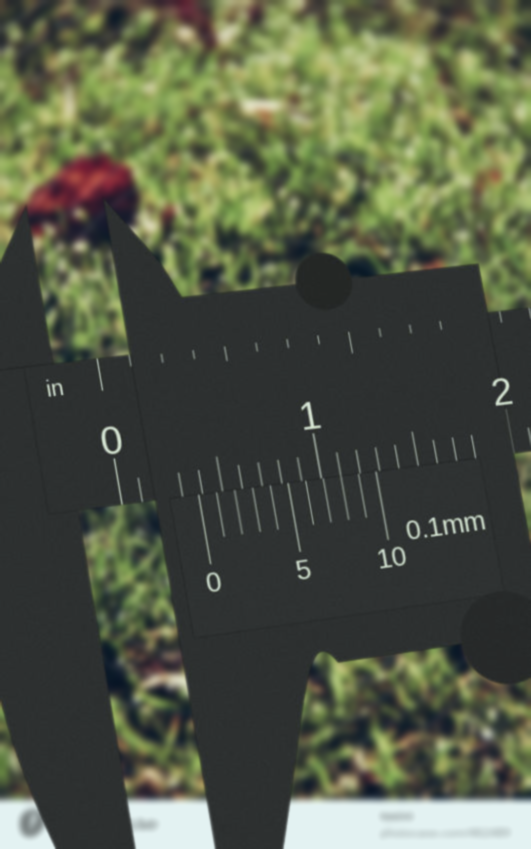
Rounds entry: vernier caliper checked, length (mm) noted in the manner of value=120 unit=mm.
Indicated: value=3.8 unit=mm
